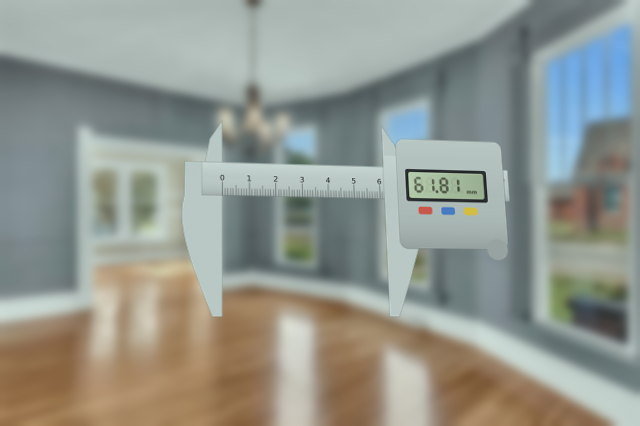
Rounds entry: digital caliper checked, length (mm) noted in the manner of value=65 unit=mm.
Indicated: value=61.81 unit=mm
